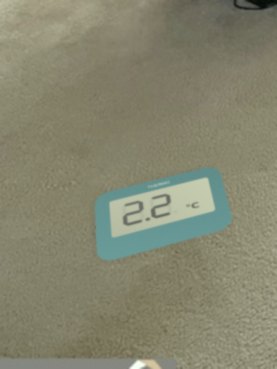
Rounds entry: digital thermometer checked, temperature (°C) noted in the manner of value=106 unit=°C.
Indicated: value=2.2 unit=°C
